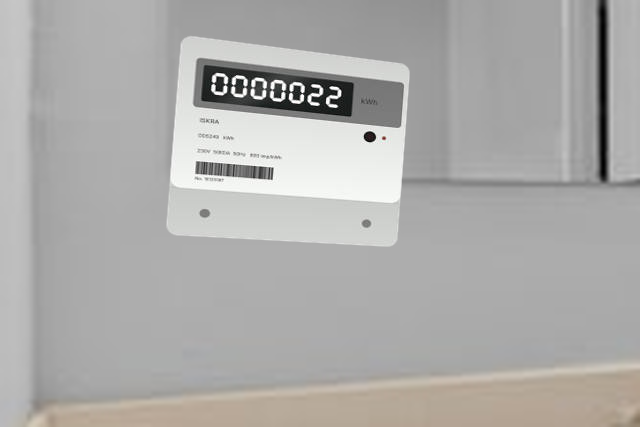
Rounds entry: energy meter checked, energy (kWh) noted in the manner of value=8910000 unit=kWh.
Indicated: value=22 unit=kWh
